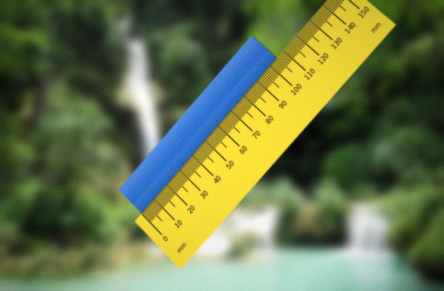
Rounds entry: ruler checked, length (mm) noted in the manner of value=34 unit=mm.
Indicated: value=105 unit=mm
